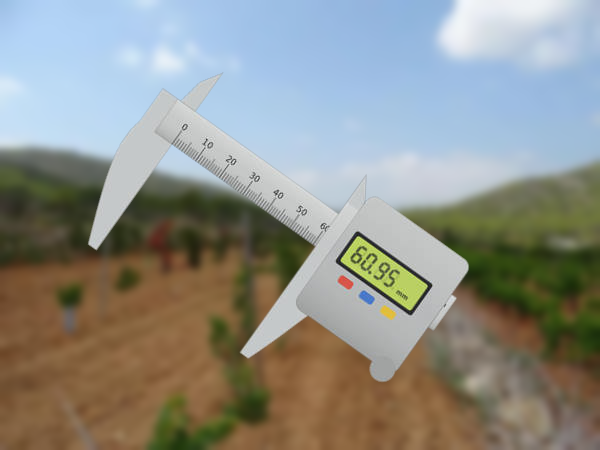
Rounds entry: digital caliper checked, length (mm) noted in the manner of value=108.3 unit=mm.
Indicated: value=60.95 unit=mm
